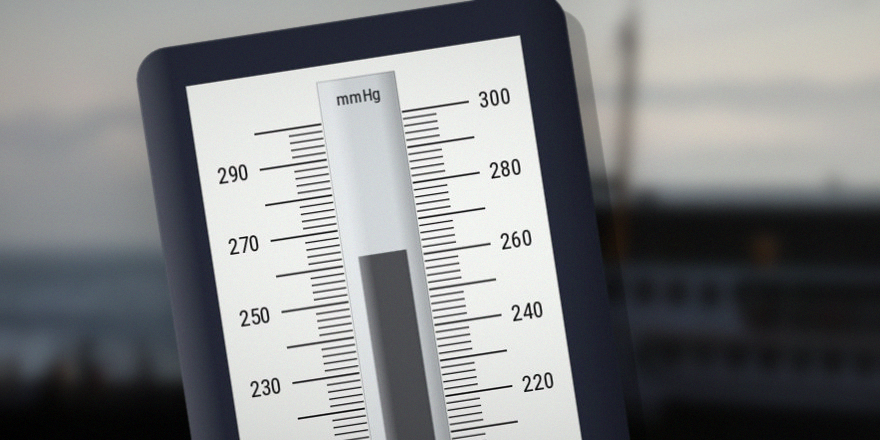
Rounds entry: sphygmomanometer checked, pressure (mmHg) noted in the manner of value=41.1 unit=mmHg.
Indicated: value=262 unit=mmHg
